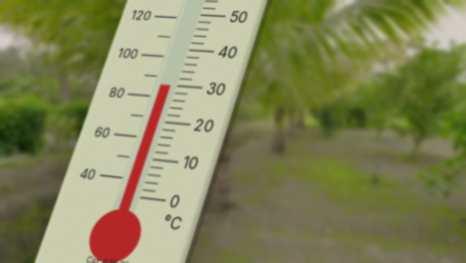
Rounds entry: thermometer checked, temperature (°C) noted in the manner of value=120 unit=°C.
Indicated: value=30 unit=°C
